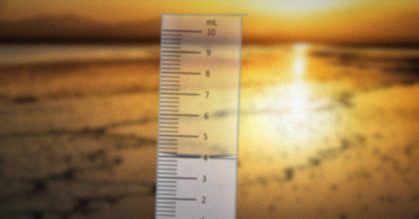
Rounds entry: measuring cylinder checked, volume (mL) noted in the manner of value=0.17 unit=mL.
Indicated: value=4 unit=mL
